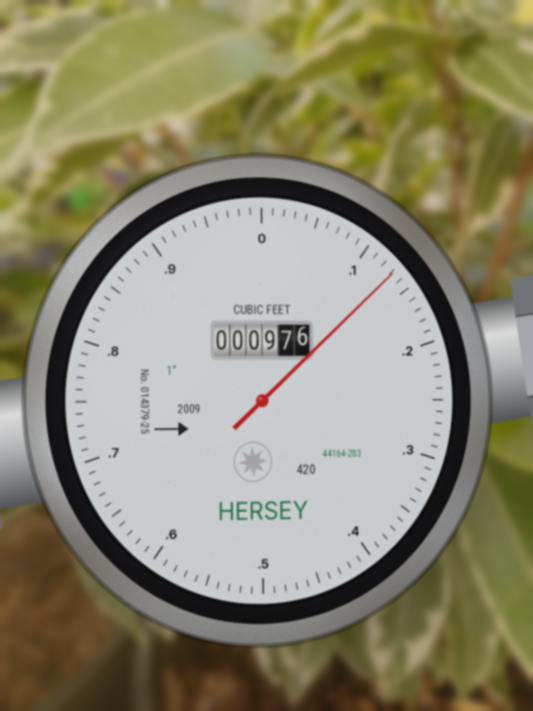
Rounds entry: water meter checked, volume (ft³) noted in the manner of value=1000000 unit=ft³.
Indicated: value=976.13 unit=ft³
